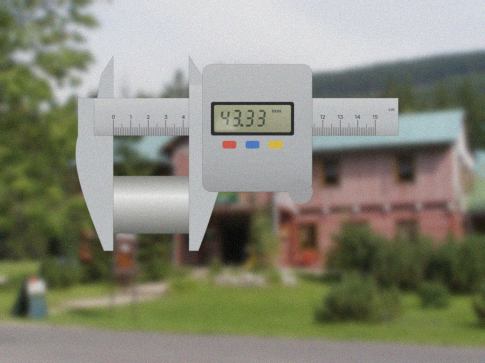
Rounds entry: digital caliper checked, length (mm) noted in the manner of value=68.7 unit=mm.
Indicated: value=43.33 unit=mm
